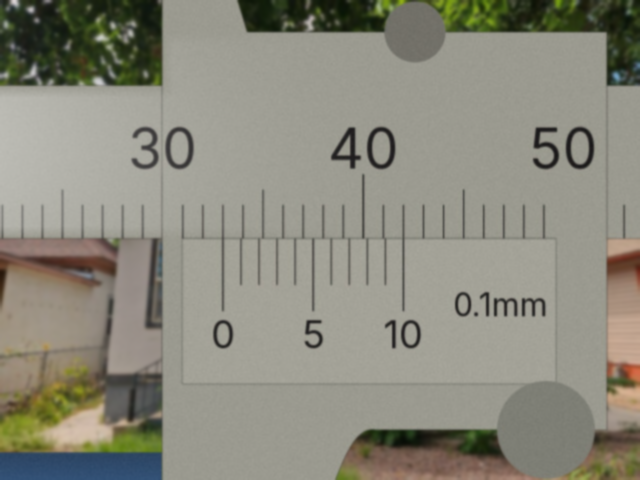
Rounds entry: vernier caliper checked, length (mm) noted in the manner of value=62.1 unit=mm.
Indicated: value=33.0 unit=mm
